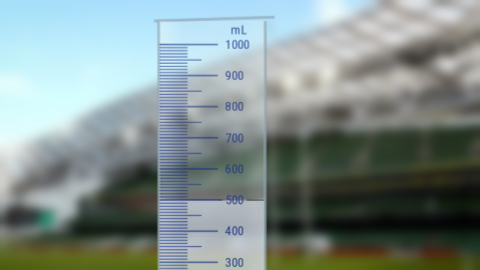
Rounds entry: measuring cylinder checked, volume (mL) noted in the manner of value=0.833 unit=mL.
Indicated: value=500 unit=mL
